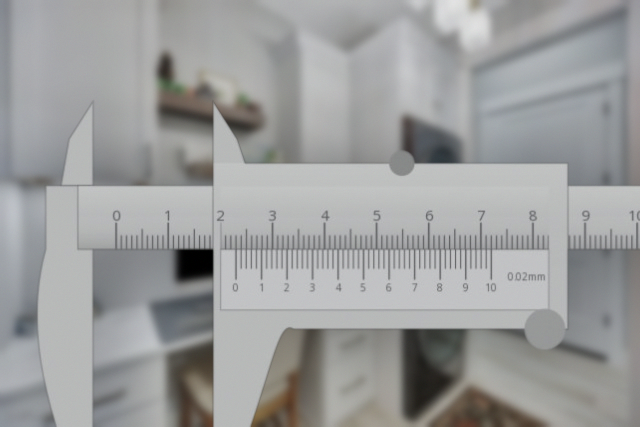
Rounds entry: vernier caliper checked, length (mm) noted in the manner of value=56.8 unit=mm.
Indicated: value=23.0 unit=mm
